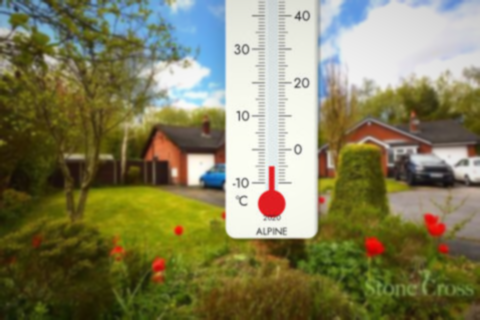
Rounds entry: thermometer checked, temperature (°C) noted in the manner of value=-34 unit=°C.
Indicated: value=-5 unit=°C
